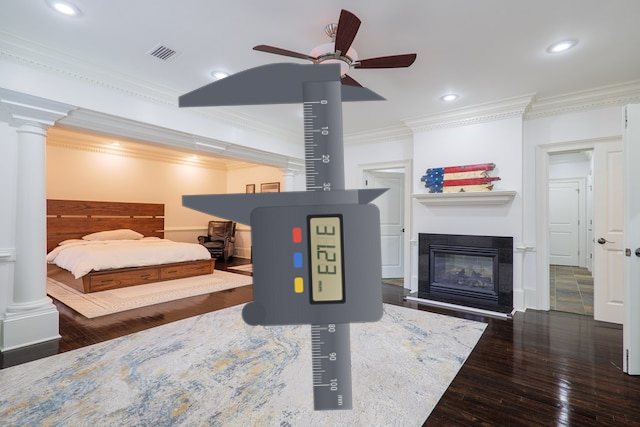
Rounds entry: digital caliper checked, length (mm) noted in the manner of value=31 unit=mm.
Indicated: value=31.23 unit=mm
